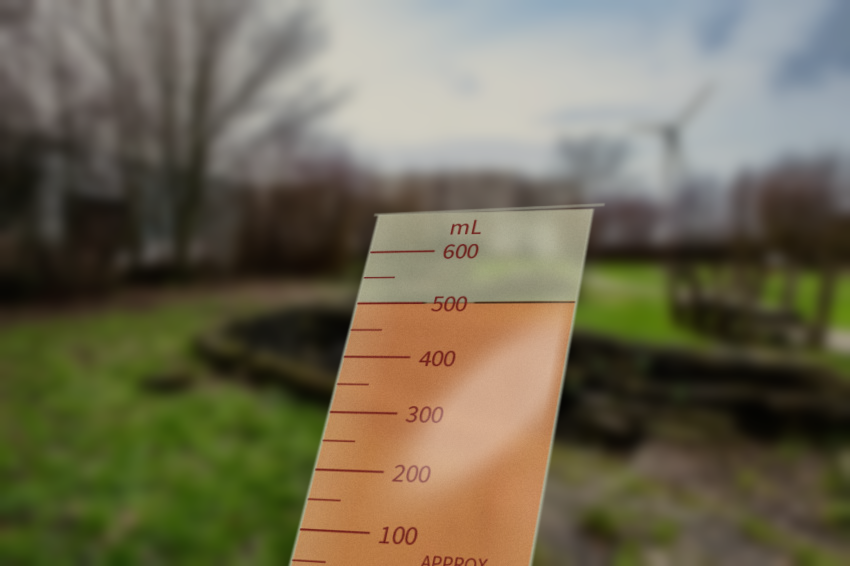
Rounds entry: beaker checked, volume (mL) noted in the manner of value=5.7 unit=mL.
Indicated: value=500 unit=mL
